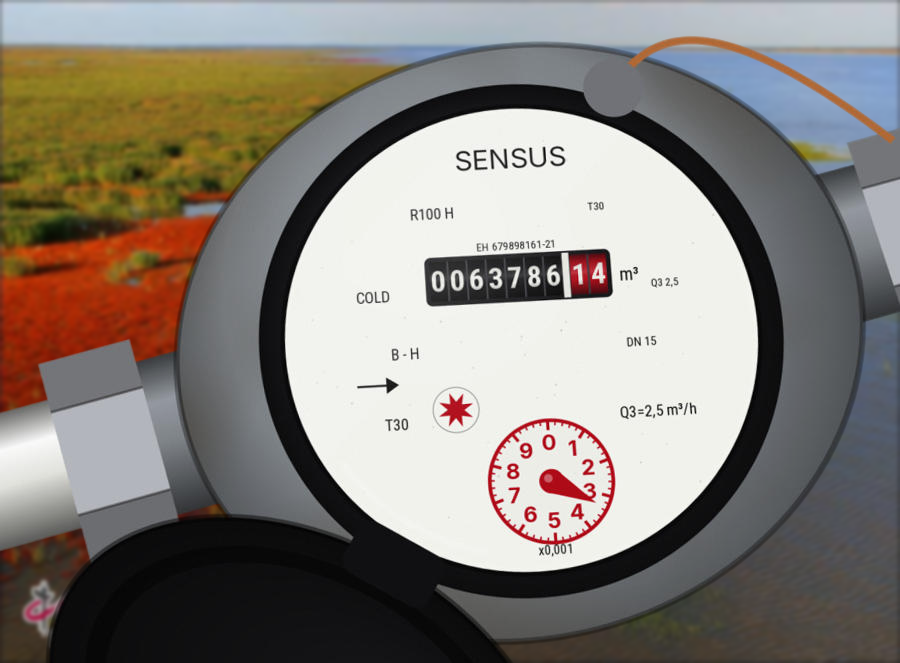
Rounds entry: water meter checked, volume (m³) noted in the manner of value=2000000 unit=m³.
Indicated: value=63786.143 unit=m³
